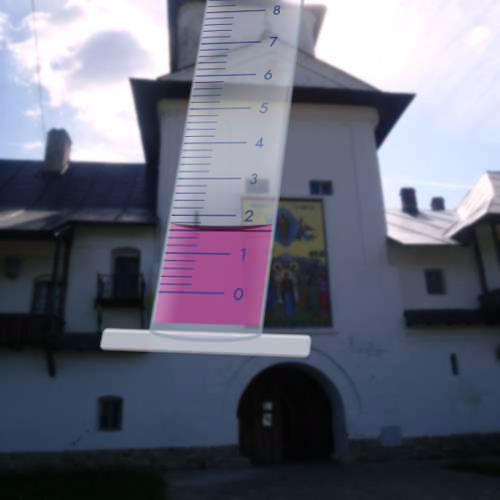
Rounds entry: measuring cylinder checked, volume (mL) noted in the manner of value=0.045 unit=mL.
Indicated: value=1.6 unit=mL
